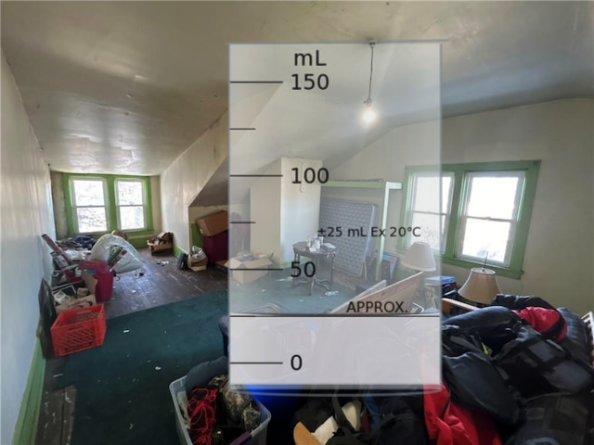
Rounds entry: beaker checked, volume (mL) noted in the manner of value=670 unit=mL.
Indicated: value=25 unit=mL
